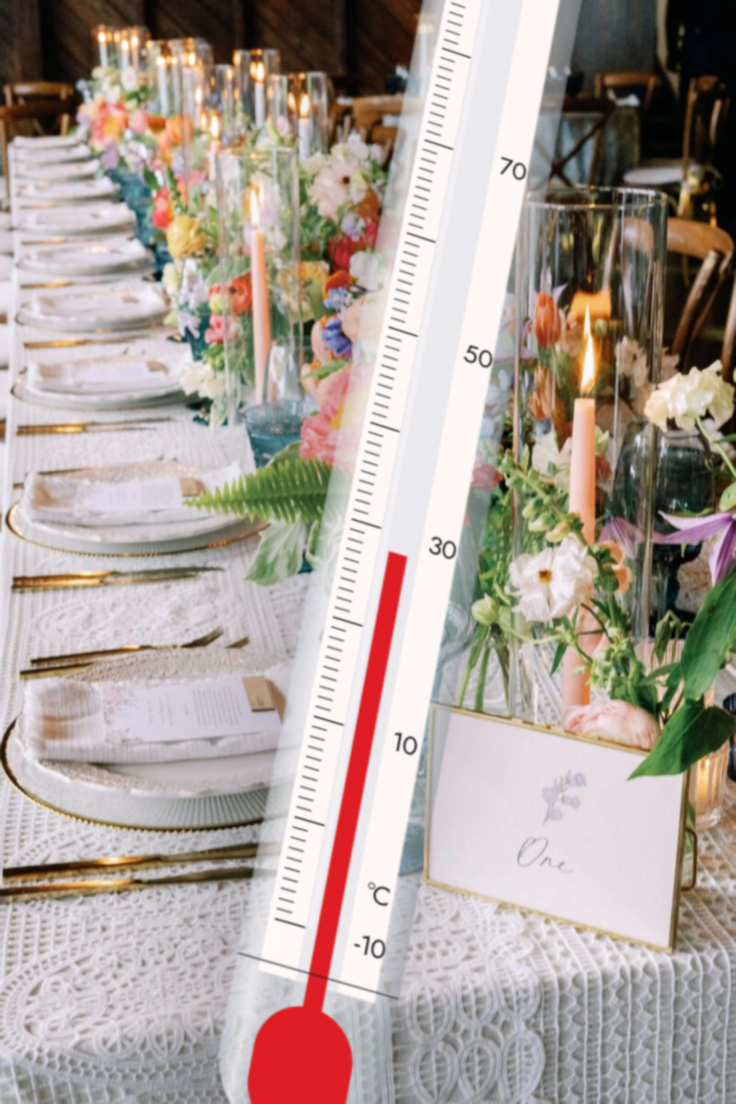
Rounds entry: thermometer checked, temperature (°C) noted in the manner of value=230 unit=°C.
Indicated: value=28 unit=°C
